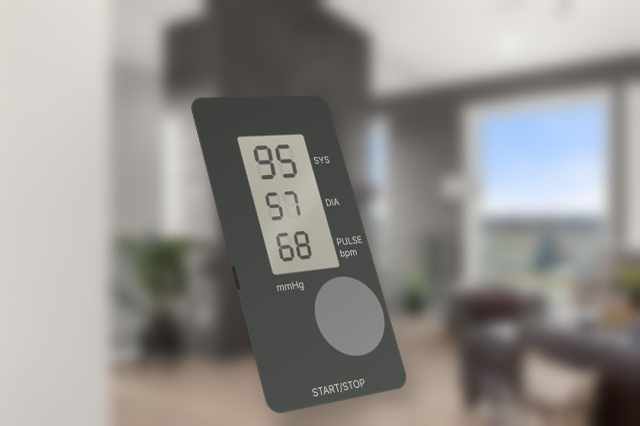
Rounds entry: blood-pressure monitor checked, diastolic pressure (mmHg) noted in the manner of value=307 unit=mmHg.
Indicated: value=57 unit=mmHg
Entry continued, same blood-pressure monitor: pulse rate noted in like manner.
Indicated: value=68 unit=bpm
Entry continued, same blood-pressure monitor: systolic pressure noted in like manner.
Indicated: value=95 unit=mmHg
